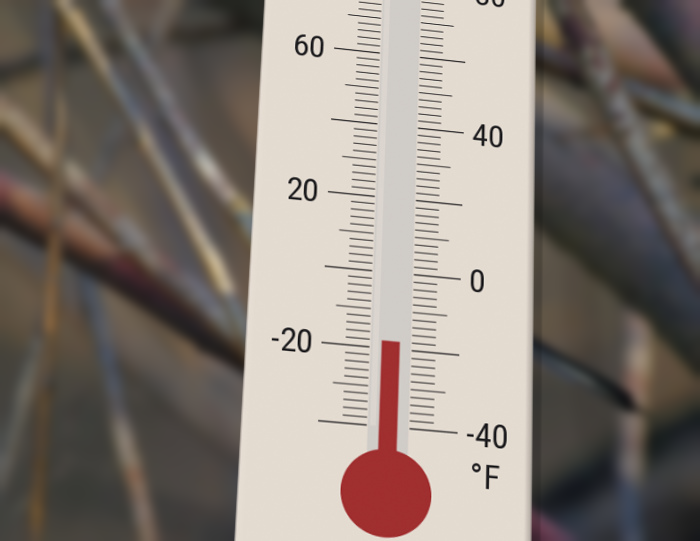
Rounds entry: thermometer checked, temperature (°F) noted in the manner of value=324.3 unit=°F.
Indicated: value=-18 unit=°F
